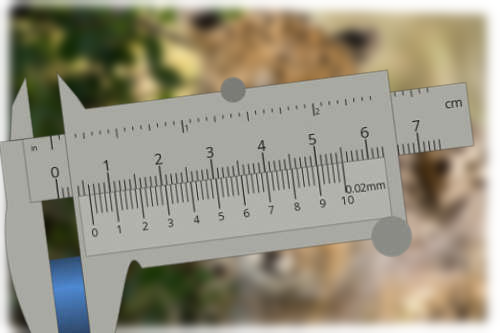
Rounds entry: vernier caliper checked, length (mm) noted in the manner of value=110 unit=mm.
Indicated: value=6.0 unit=mm
